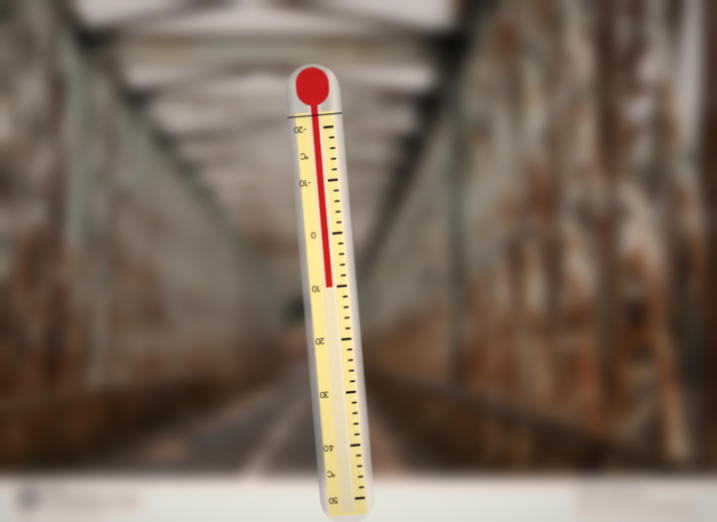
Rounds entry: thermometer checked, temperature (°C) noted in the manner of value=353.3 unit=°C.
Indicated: value=10 unit=°C
